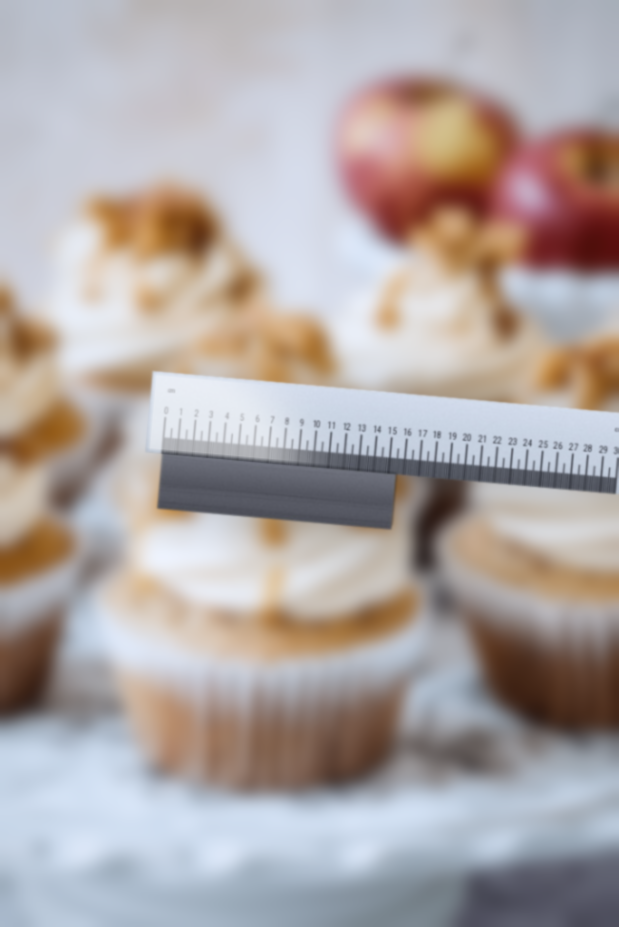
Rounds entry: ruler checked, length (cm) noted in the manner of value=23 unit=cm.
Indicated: value=15.5 unit=cm
